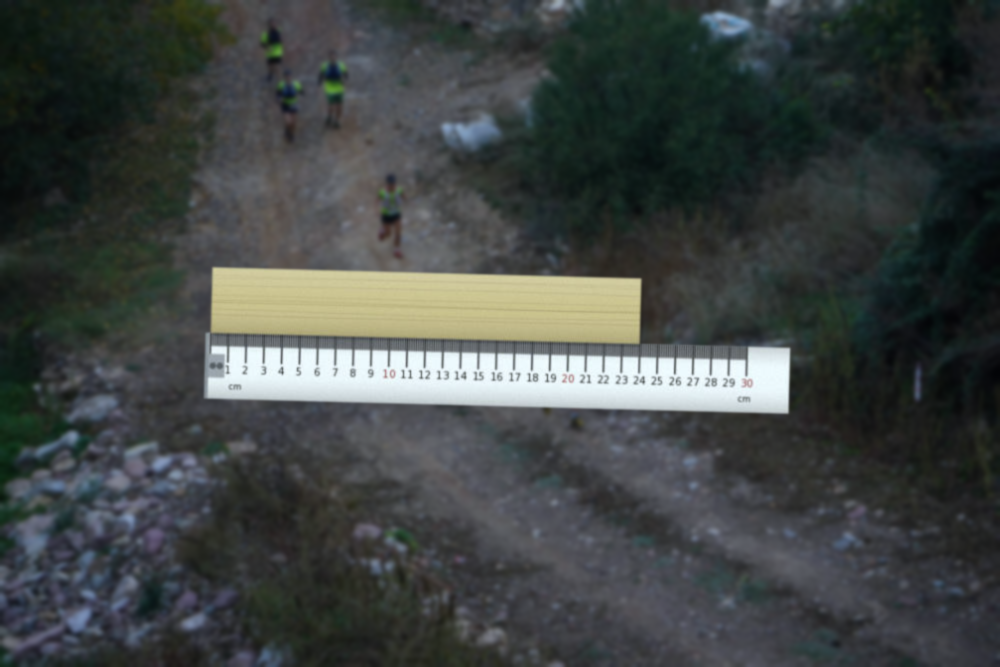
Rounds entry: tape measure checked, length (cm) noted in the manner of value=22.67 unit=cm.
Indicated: value=24 unit=cm
